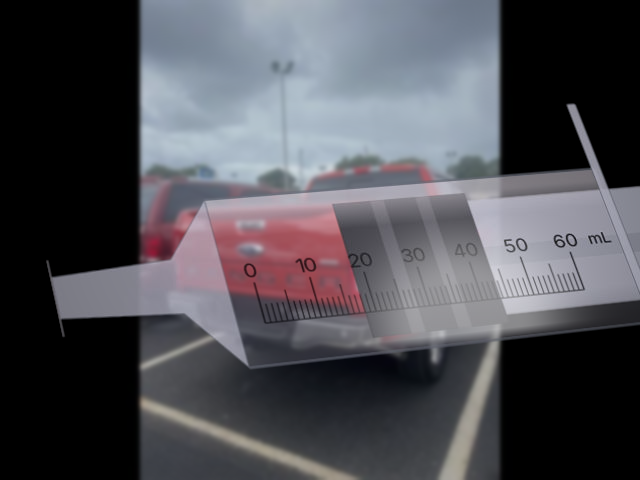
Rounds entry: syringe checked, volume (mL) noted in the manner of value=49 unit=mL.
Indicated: value=18 unit=mL
